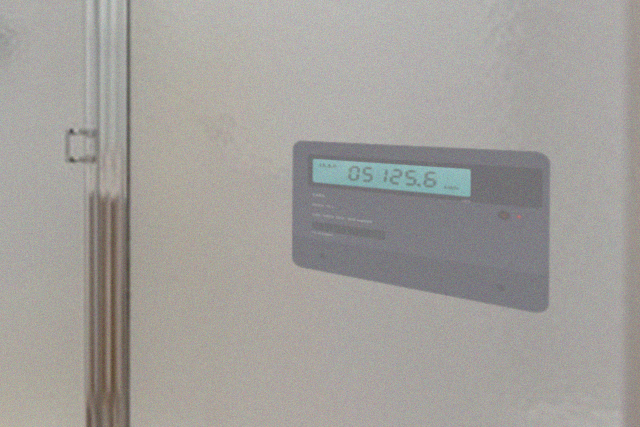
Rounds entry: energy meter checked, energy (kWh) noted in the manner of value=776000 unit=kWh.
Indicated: value=5125.6 unit=kWh
